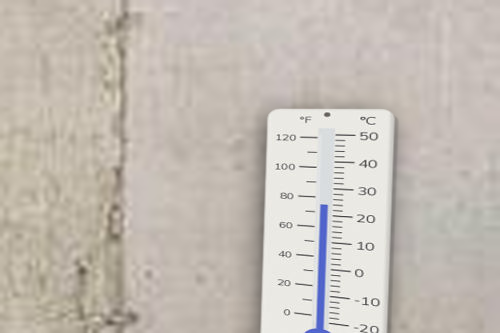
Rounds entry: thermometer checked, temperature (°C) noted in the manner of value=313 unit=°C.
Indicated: value=24 unit=°C
